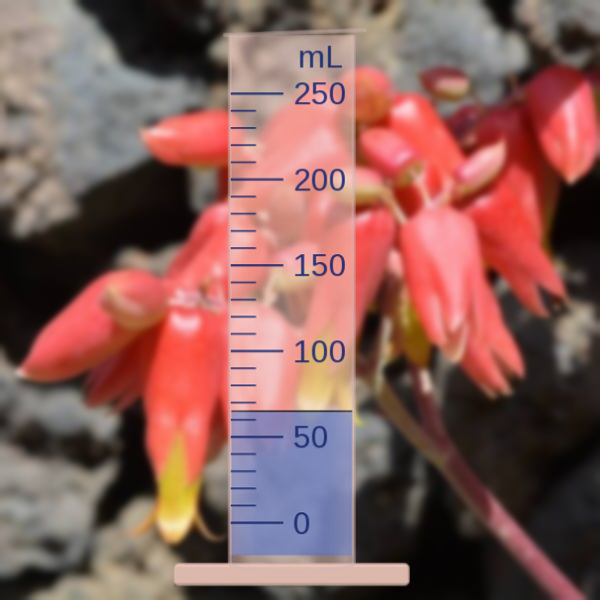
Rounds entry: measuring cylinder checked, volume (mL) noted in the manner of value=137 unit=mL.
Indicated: value=65 unit=mL
